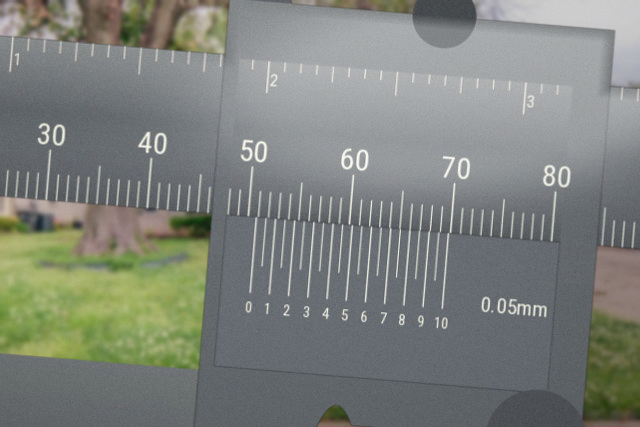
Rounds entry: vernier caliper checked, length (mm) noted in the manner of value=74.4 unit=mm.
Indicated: value=50.8 unit=mm
